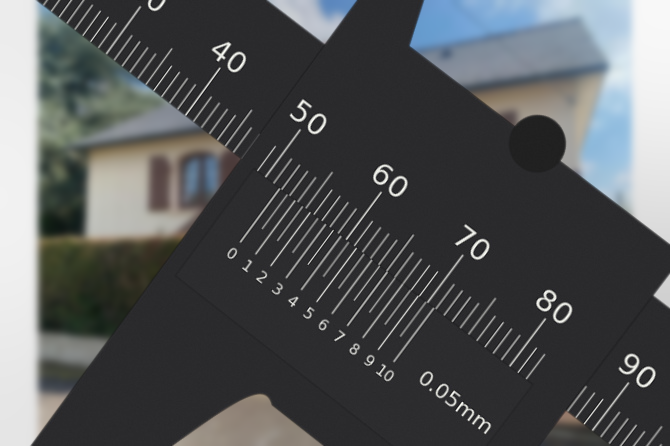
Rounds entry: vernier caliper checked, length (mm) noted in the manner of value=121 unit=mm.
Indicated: value=51.8 unit=mm
